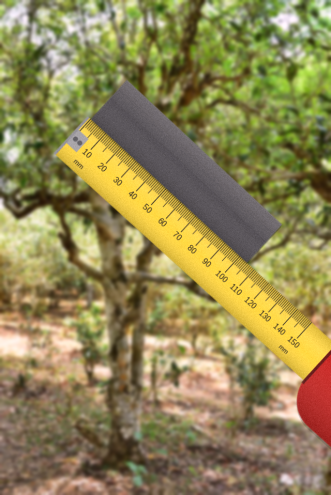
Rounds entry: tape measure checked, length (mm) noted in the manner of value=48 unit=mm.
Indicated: value=105 unit=mm
